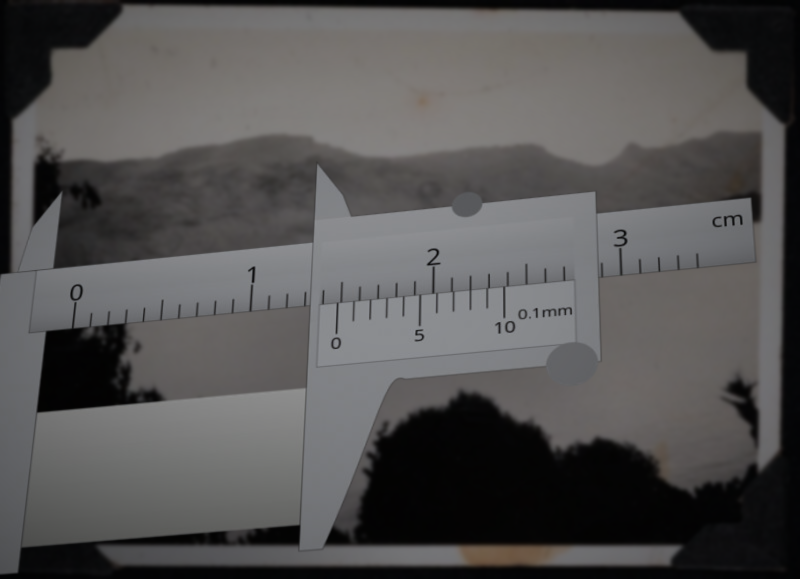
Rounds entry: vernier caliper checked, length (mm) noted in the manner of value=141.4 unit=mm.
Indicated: value=14.8 unit=mm
